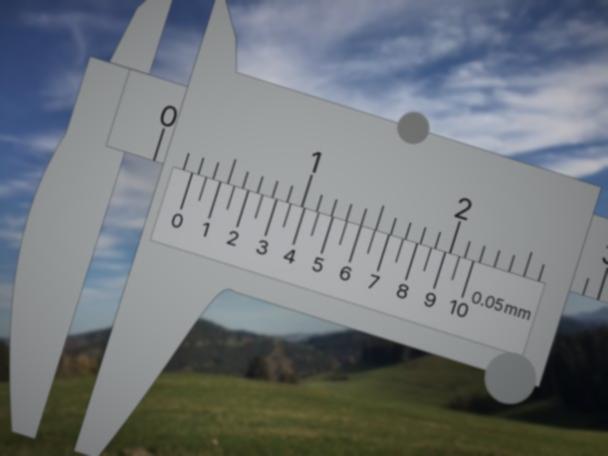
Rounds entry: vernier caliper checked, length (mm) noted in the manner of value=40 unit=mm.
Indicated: value=2.6 unit=mm
